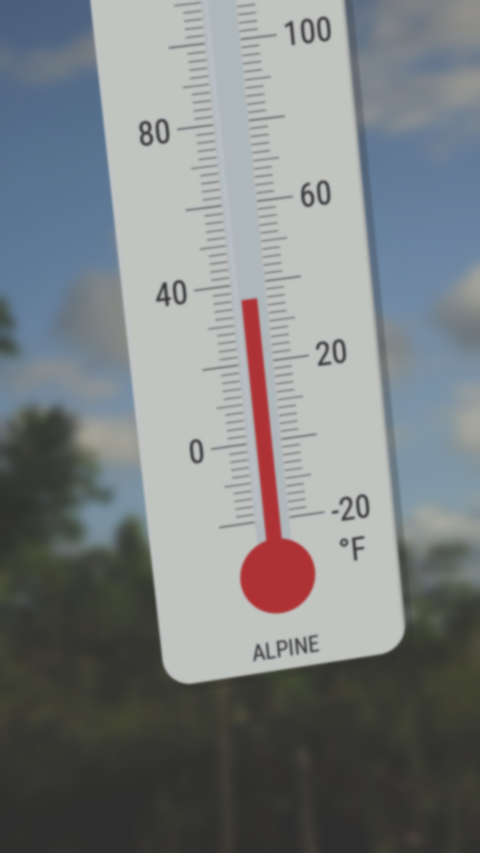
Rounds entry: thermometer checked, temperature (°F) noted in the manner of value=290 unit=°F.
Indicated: value=36 unit=°F
